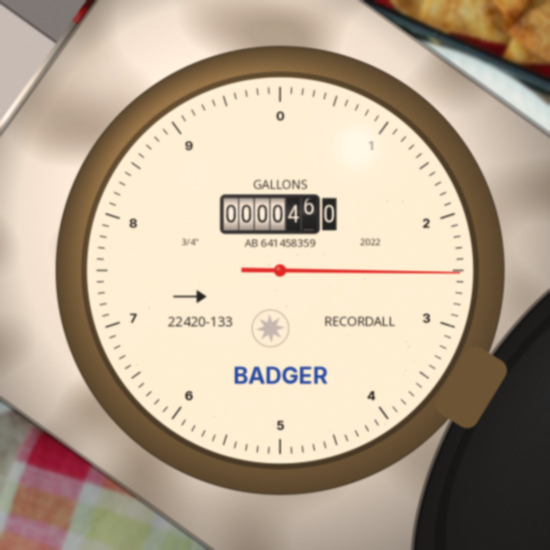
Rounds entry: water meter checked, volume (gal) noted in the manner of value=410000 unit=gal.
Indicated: value=462.5 unit=gal
